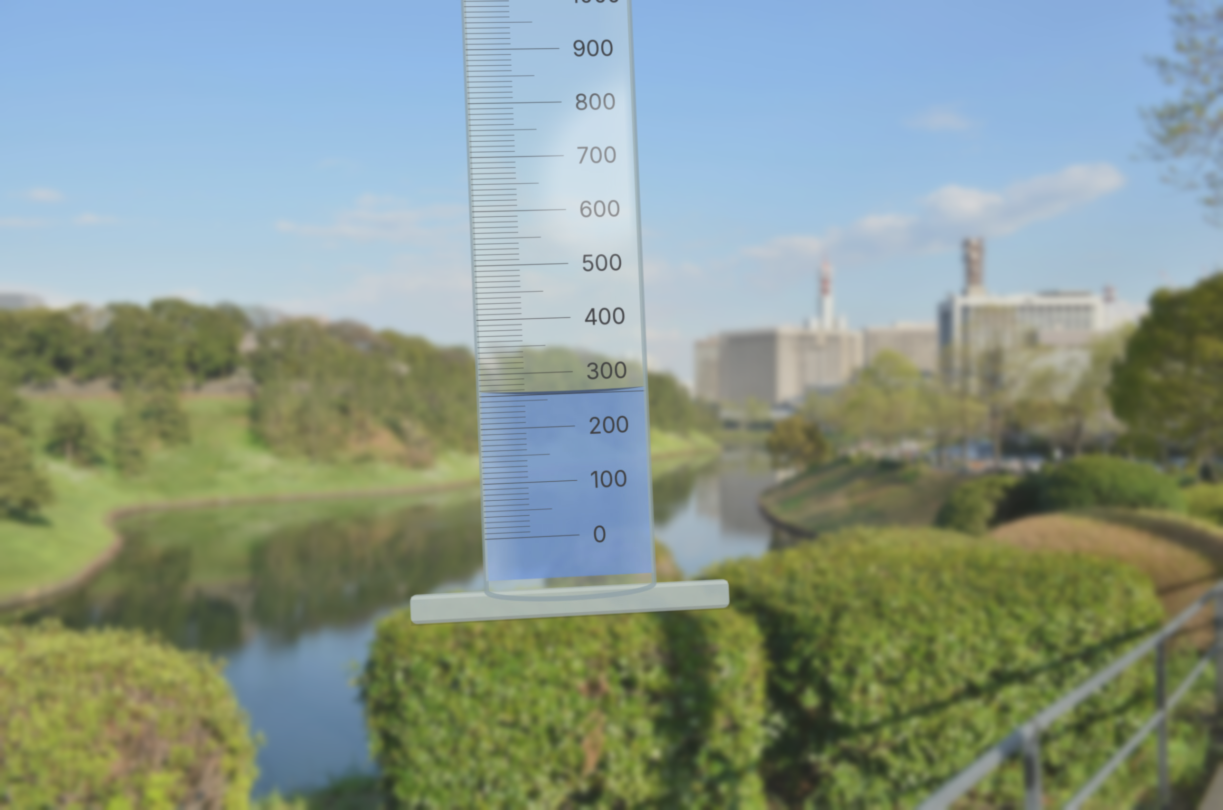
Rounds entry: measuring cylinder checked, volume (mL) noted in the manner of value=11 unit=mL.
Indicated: value=260 unit=mL
